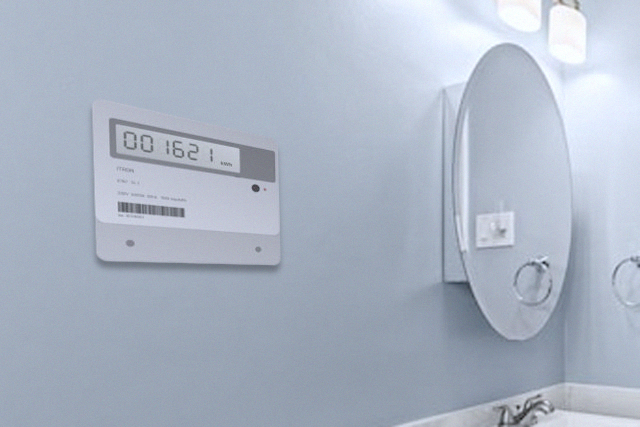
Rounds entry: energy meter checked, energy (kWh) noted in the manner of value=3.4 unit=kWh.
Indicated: value=1621 unit=kWh
